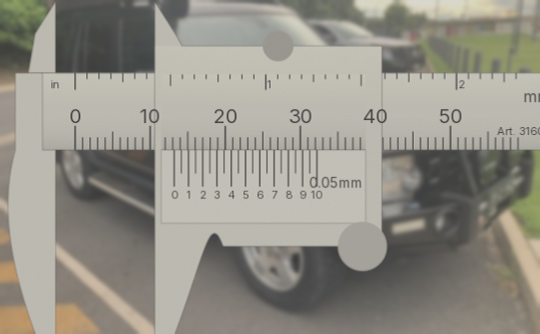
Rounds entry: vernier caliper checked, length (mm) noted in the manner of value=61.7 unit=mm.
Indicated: value=13.2 unit=mm
